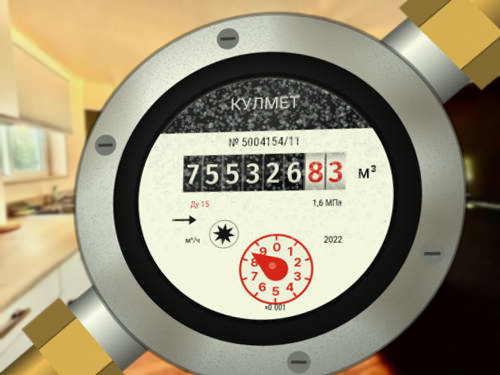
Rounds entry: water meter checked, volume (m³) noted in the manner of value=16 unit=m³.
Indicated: value=755326.838 unit=m³
